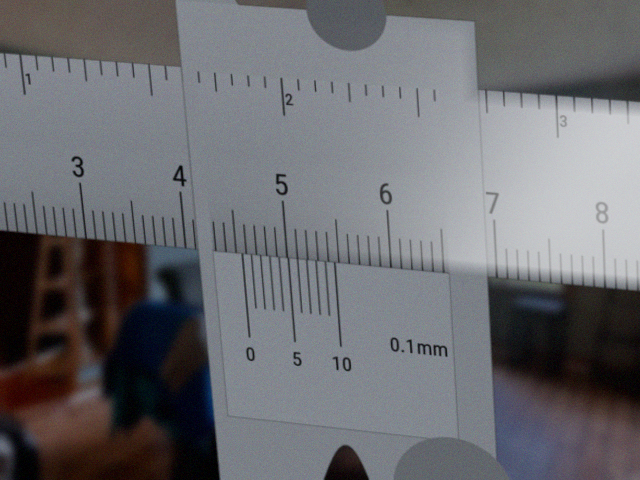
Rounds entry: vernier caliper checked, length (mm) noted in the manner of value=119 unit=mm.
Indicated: value=45.6 unit=mm
